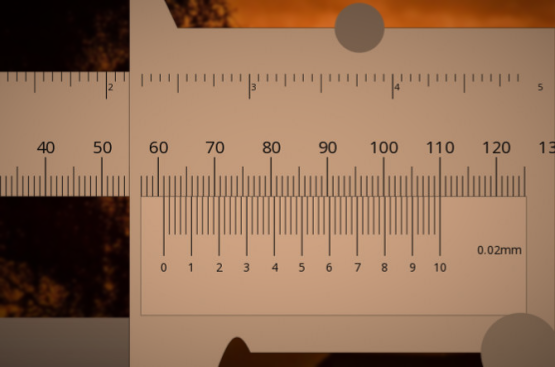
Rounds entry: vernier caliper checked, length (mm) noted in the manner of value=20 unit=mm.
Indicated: value=61.0 unit=mm
